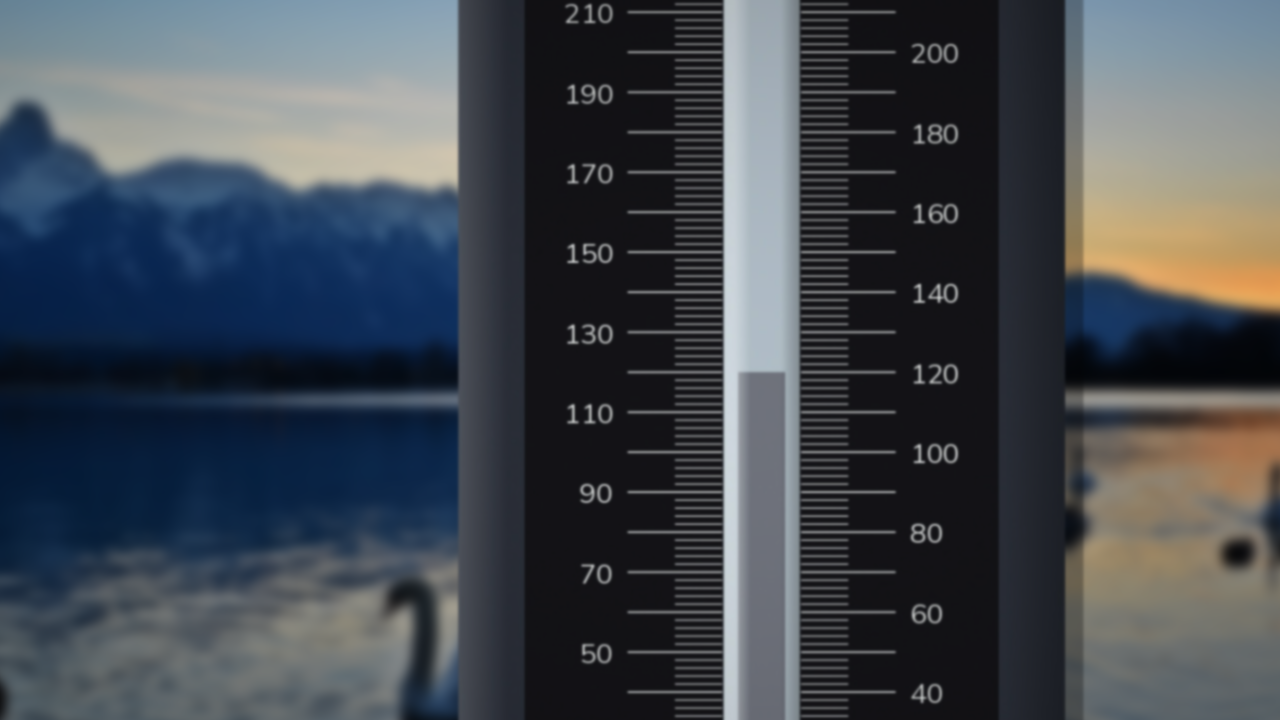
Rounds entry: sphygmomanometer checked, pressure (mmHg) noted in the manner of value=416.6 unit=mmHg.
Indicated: value=120 unit=mmHg
